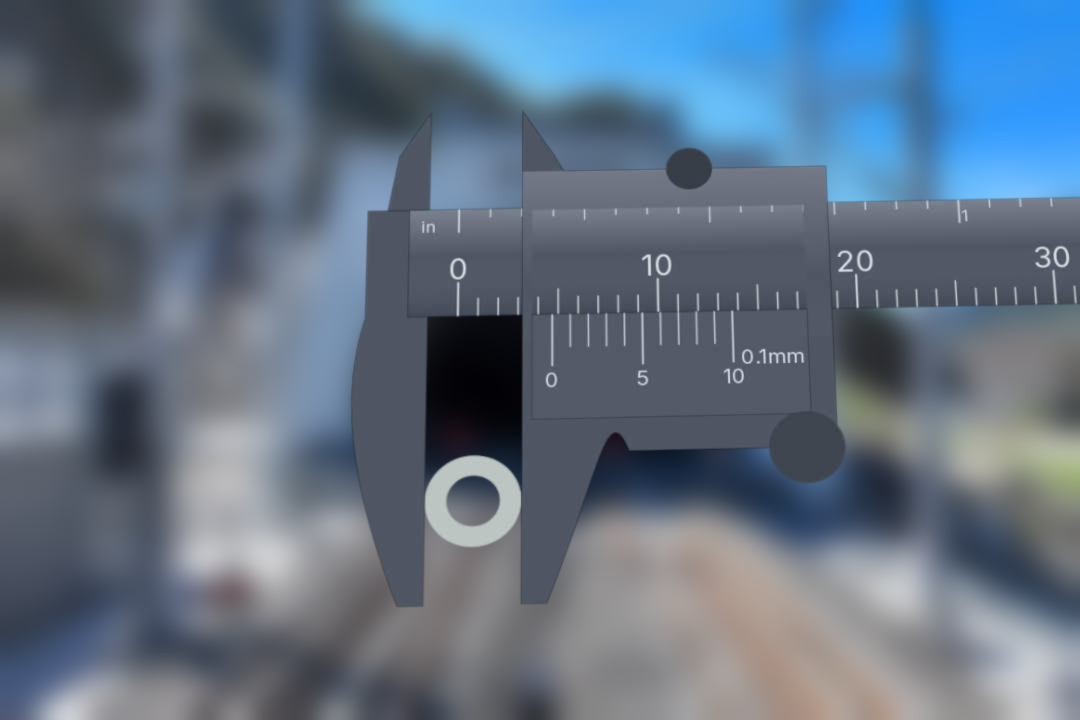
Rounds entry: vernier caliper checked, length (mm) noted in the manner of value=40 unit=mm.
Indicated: value=4.7 unit=mm
